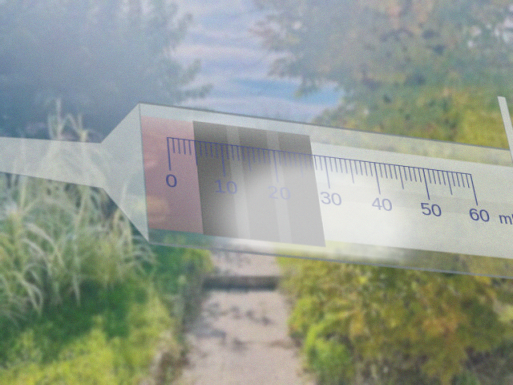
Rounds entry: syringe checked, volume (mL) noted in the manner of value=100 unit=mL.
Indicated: value=5 unit=mL
